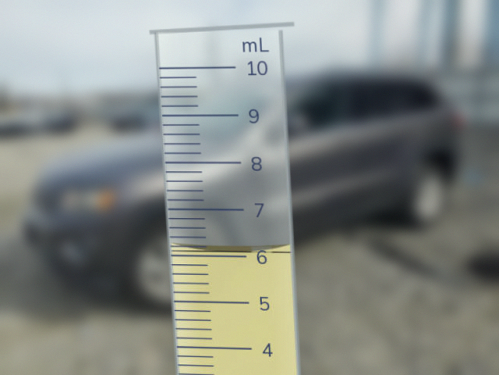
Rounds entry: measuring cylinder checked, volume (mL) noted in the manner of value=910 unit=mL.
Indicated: value=6.1 unit=mL
